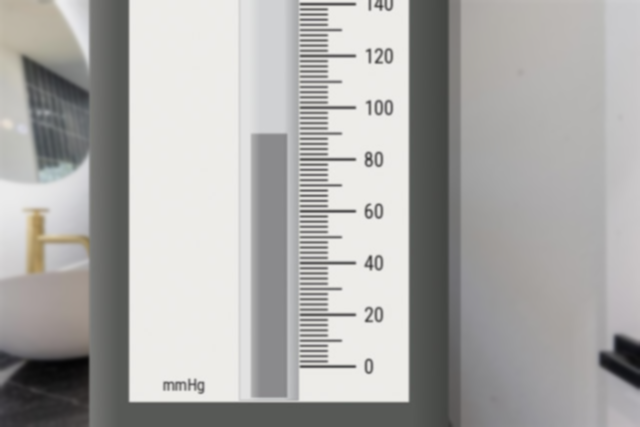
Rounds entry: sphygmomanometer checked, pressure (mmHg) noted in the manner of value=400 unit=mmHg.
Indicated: value=90 unit=mmHg
